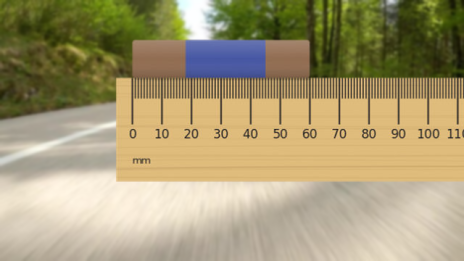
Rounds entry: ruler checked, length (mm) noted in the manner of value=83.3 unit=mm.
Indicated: value=60 unit=mm
